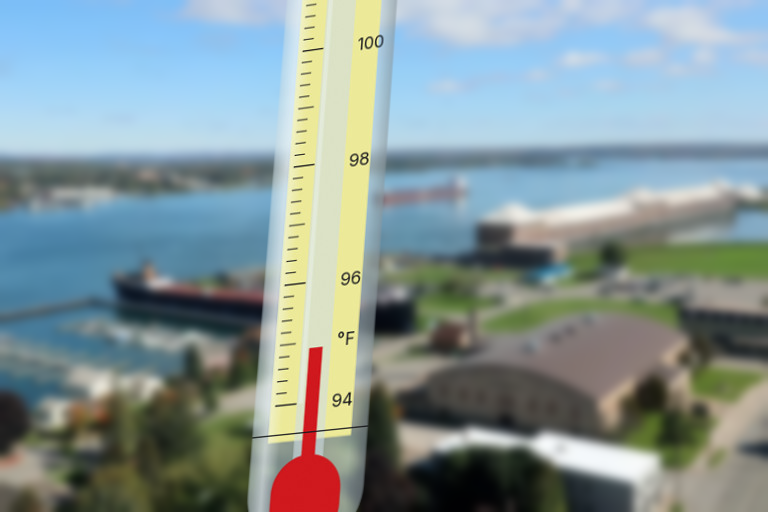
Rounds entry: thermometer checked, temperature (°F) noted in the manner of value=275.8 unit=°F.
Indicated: value=94.9 unit=°F
